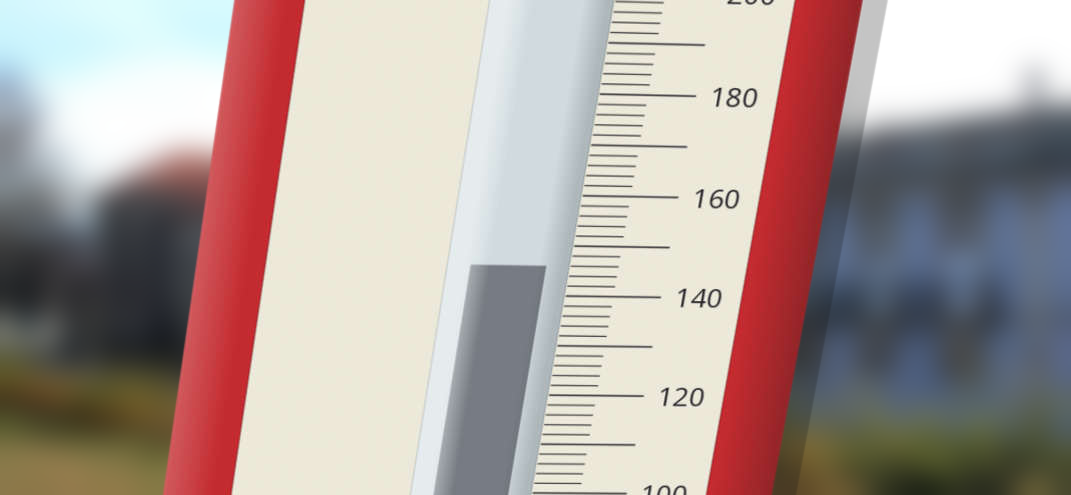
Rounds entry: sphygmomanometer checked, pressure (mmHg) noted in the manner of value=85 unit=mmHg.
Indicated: value=146 unit=mmHg
